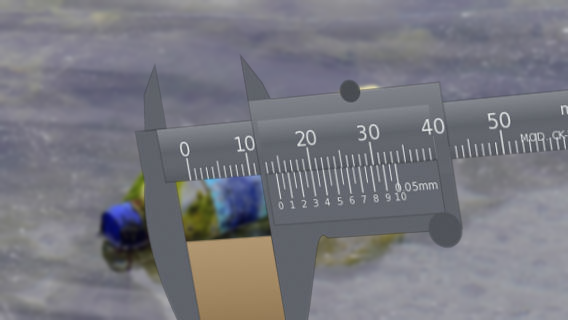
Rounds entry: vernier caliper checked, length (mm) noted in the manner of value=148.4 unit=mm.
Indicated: value=14.4 unit=mm
